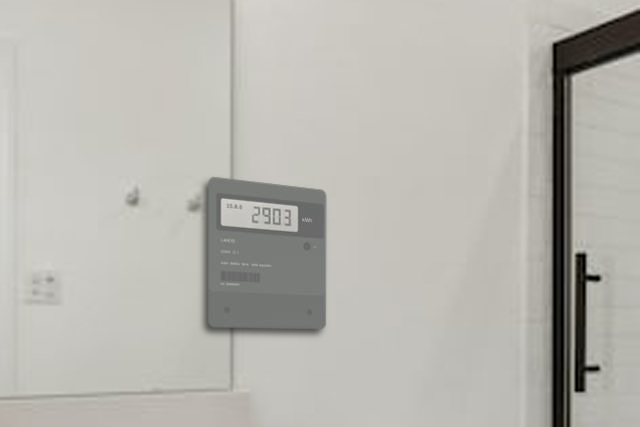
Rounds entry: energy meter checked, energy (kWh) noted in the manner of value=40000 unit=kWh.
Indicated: value=2903 unit=kWh
